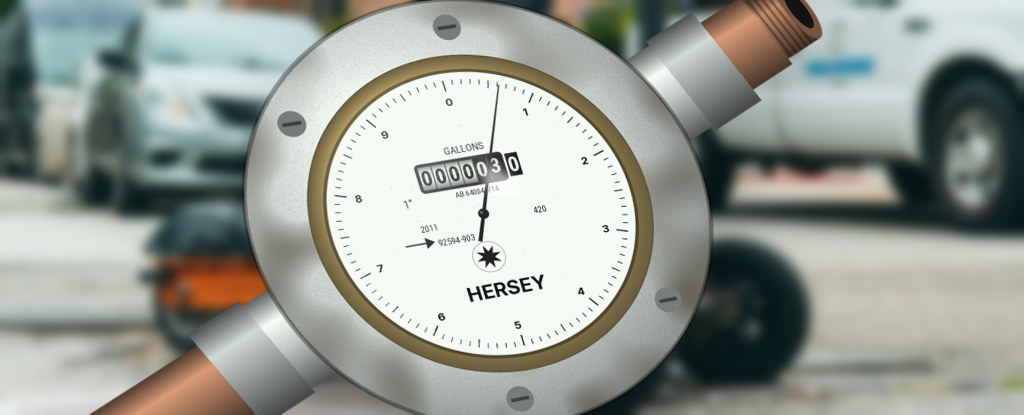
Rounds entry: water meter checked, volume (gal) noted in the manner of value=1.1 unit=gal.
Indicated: value=30.6 unit=gal
